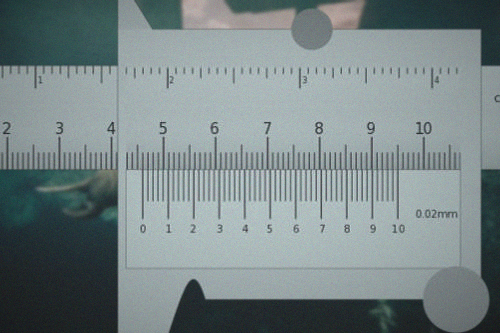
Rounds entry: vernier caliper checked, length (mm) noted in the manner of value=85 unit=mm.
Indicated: value=46.0 unit=mm
